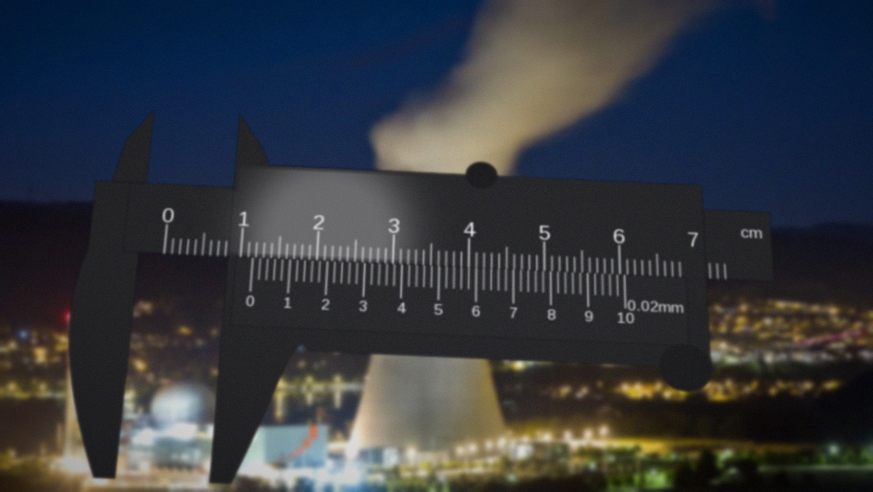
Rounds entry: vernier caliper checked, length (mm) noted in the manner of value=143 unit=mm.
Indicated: value=11.6 unit=mm
